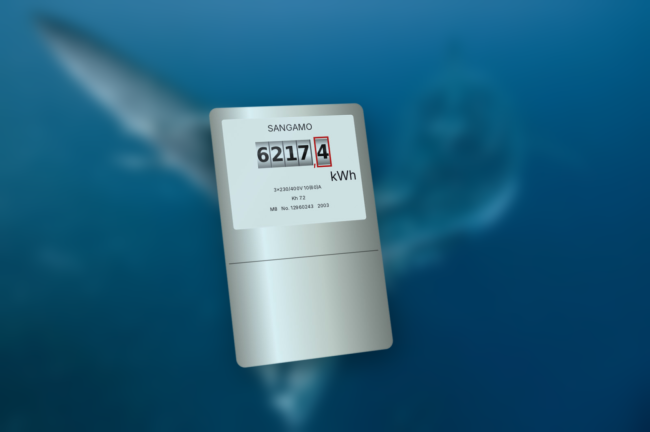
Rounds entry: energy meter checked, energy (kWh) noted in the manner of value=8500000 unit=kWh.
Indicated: value=6217.4 unit=kWh
